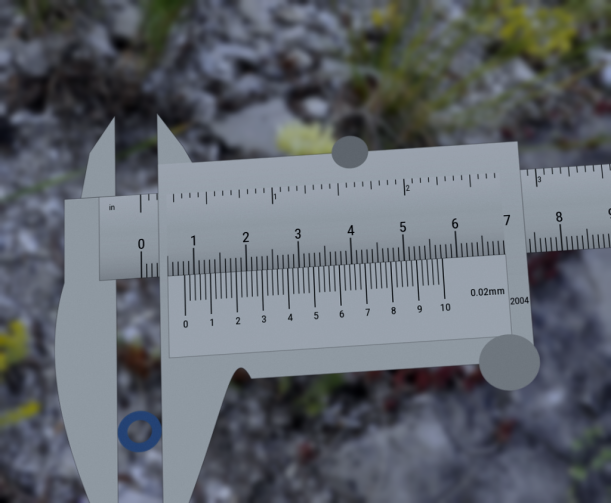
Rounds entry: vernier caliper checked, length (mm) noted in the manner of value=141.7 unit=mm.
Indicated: value=8.2 unit=mm
